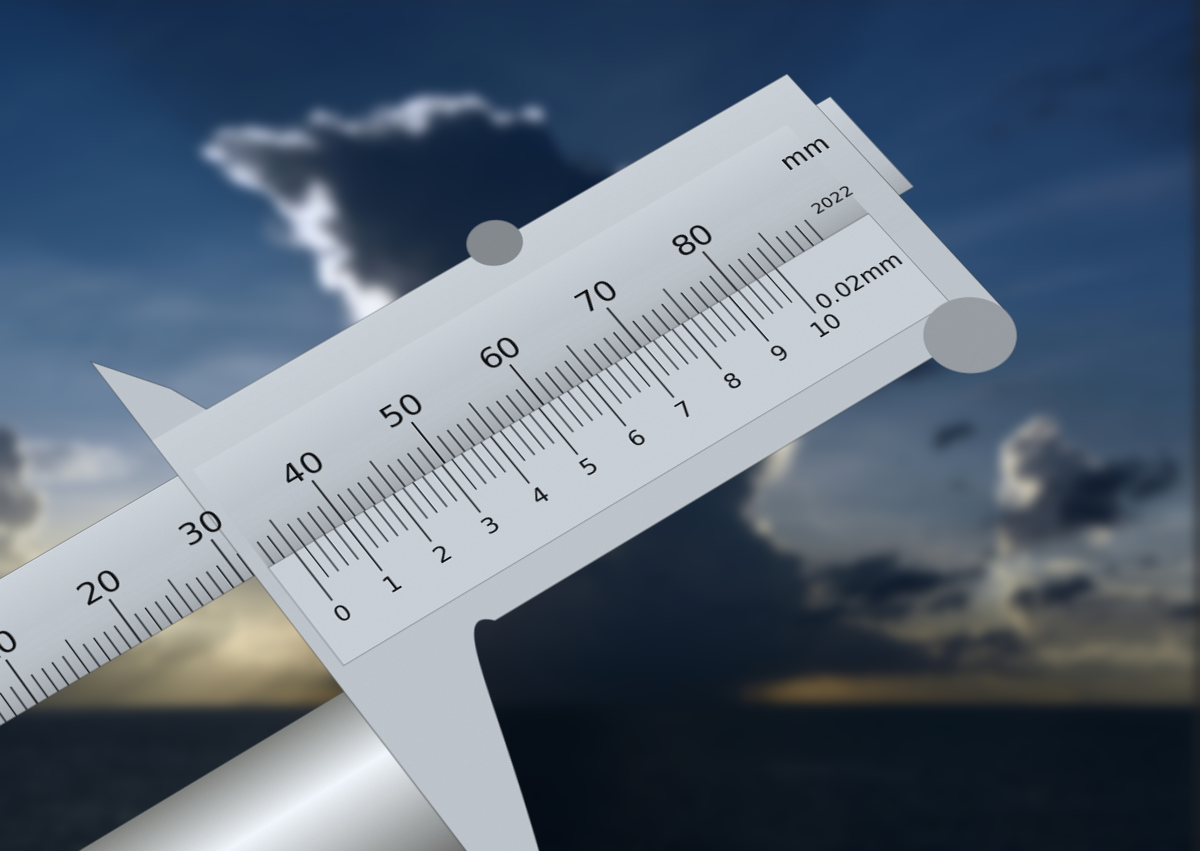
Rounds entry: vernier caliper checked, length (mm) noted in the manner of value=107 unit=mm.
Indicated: value=35.0 unit=mm
